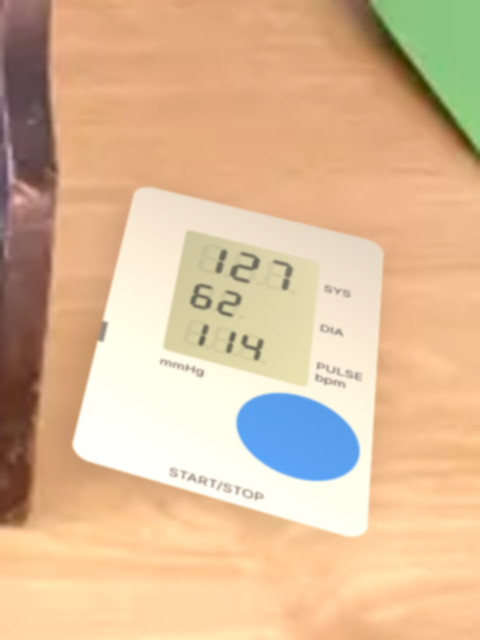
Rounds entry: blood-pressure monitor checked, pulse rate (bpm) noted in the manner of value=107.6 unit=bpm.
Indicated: value=114 unit=bpm
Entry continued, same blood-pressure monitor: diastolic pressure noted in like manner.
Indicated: value=62 unit=mmHg
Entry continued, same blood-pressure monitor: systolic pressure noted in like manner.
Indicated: value=127 unit=mmHg
